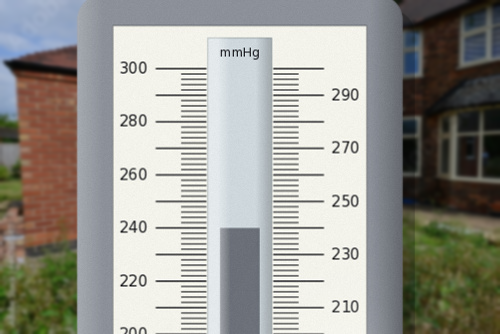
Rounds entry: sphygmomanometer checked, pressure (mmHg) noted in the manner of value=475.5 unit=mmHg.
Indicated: value=240 unit=mmHg
